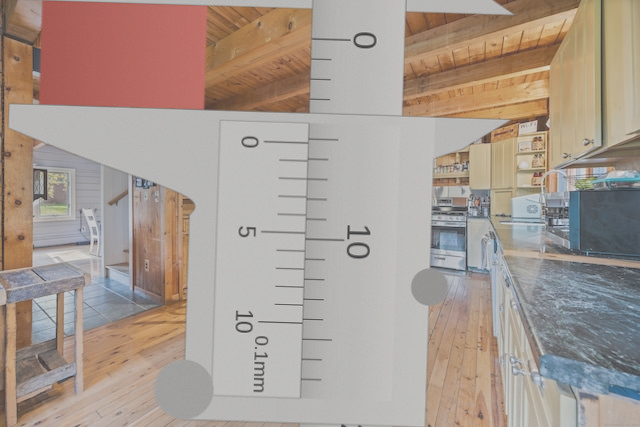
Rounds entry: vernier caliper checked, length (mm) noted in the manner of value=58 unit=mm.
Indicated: value=5.2 unit=mm
